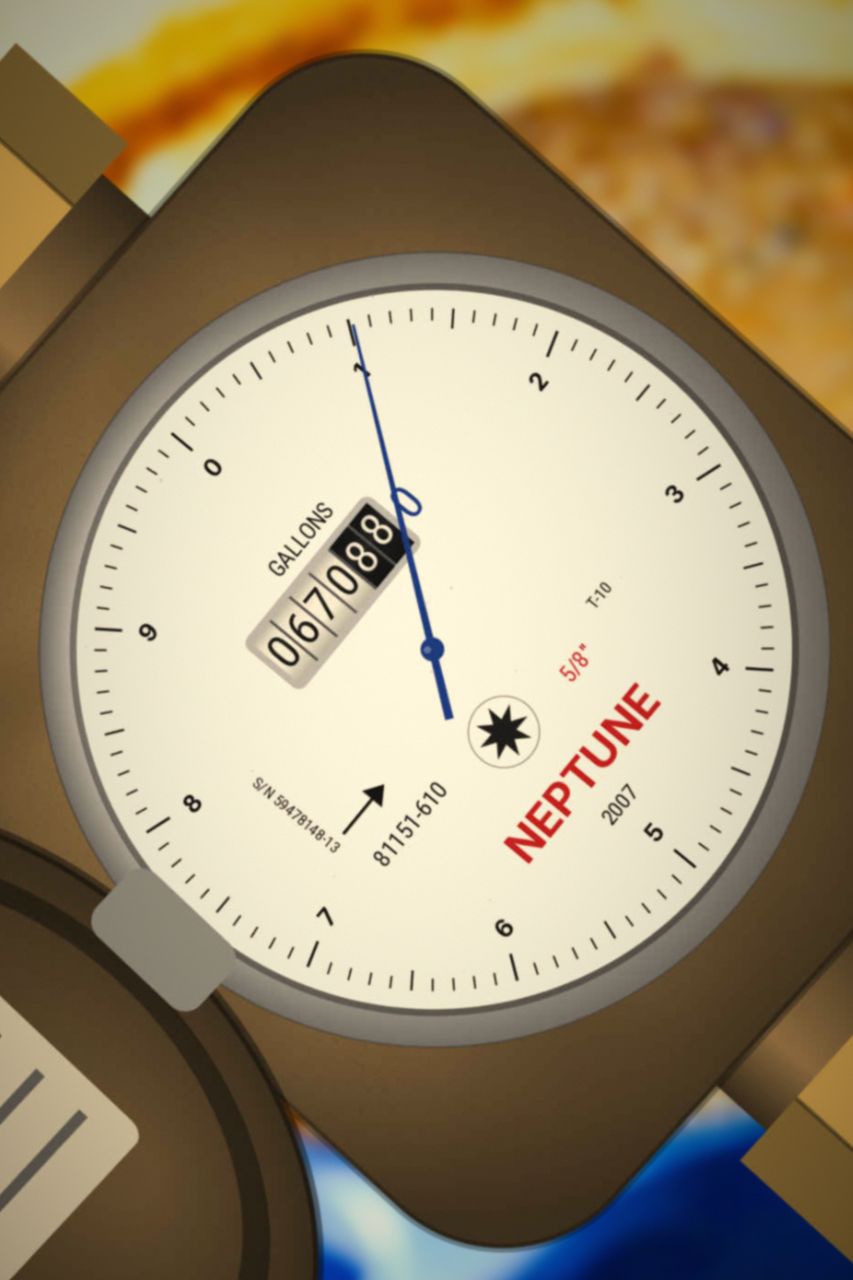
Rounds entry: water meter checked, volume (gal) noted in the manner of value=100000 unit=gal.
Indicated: value=670881.0 unit=gal
